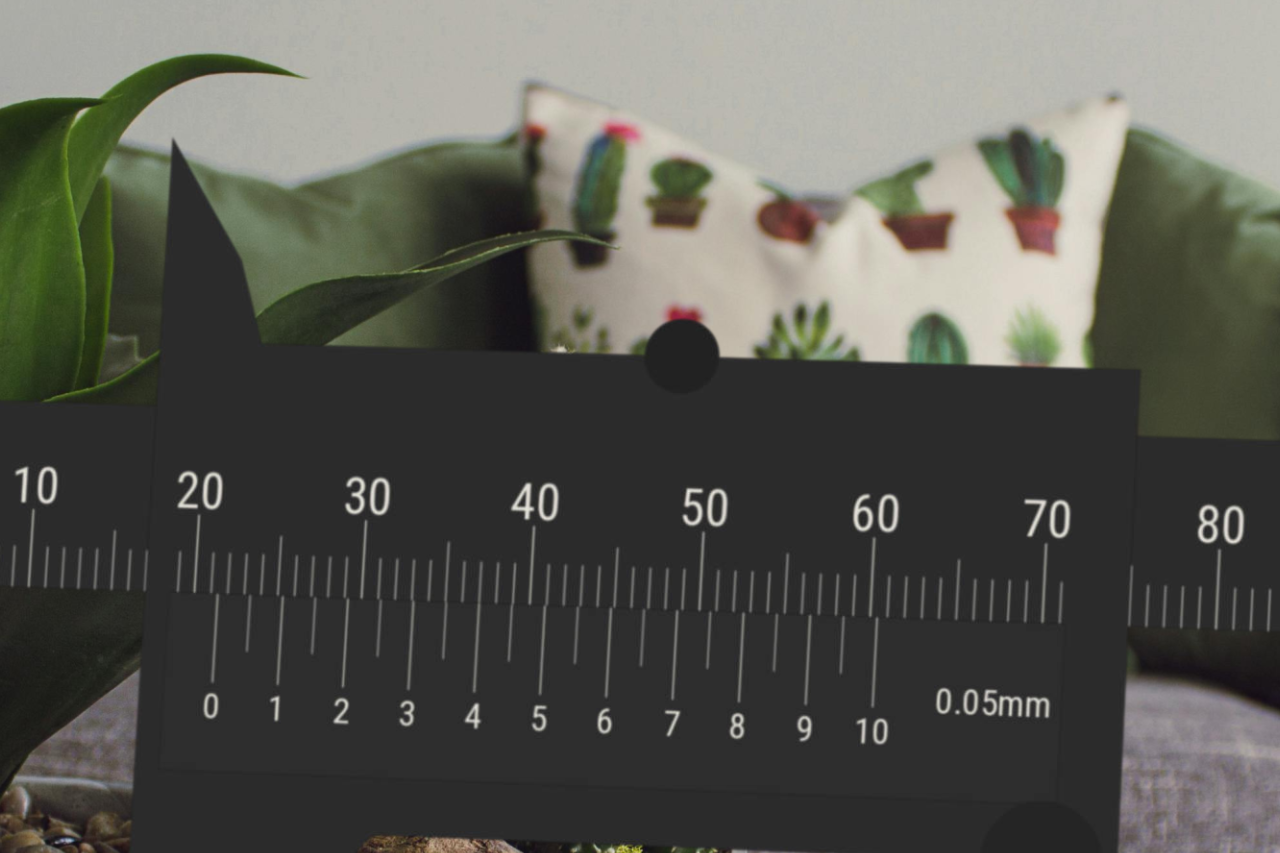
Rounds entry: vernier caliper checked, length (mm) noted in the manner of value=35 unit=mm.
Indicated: value=21.4 unit=mm
